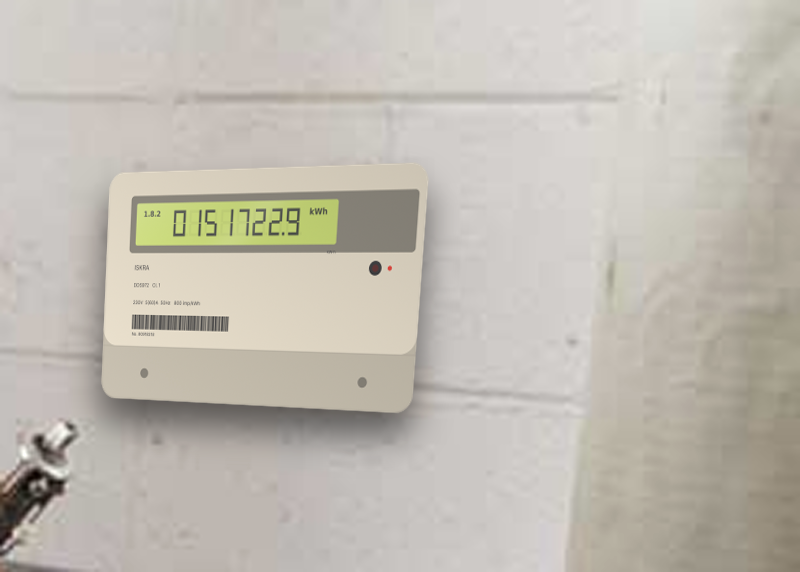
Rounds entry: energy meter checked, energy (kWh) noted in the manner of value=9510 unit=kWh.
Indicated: value=151722.9 unit=kWh
